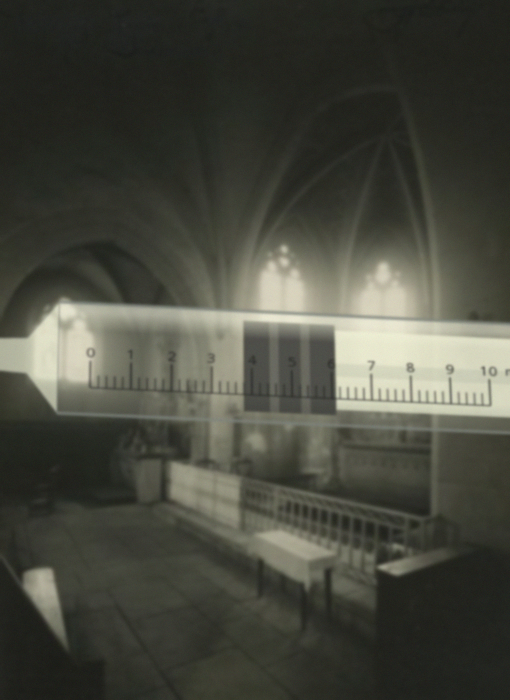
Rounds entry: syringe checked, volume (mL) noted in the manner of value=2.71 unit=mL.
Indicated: value=3.8 unit=mL
